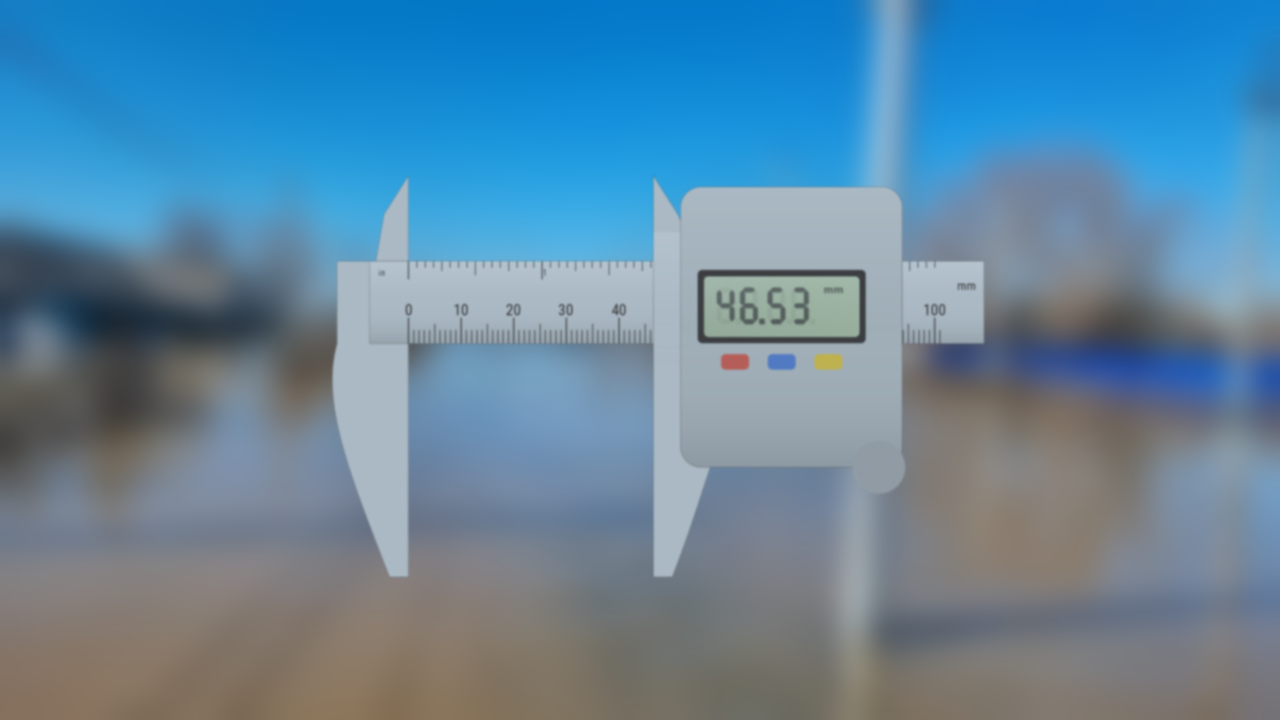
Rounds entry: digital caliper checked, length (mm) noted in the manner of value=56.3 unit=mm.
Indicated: value=46.53 unit=mm
